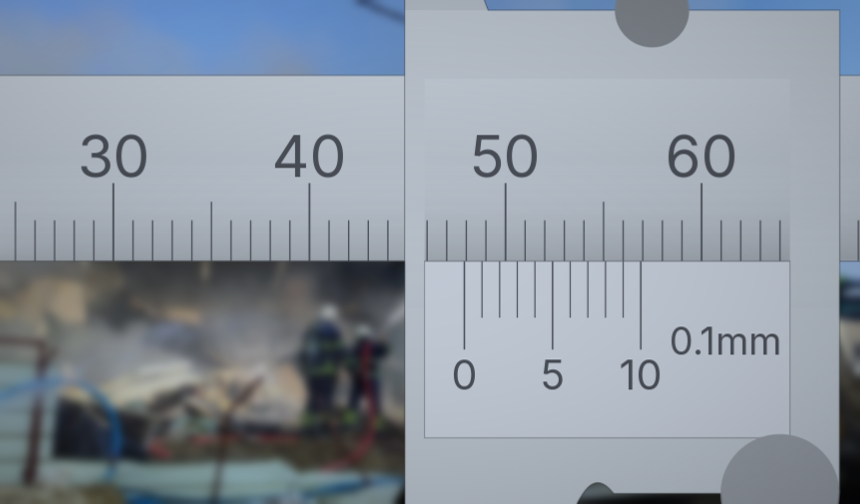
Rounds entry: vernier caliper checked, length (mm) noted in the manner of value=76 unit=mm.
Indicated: value=47.9 unit=mm
